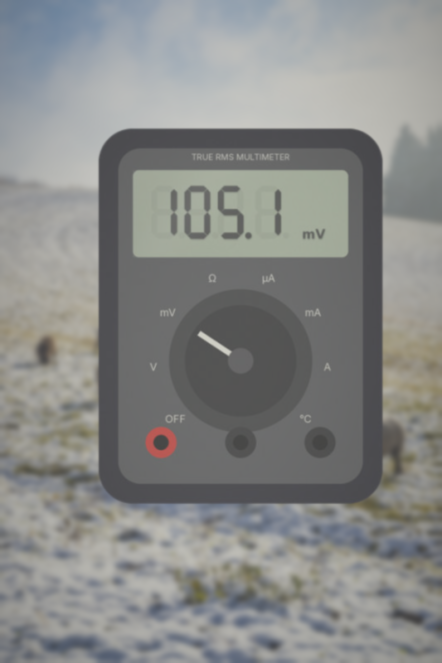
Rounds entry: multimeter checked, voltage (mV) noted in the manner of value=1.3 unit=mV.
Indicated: value=105.1 unit=mV
